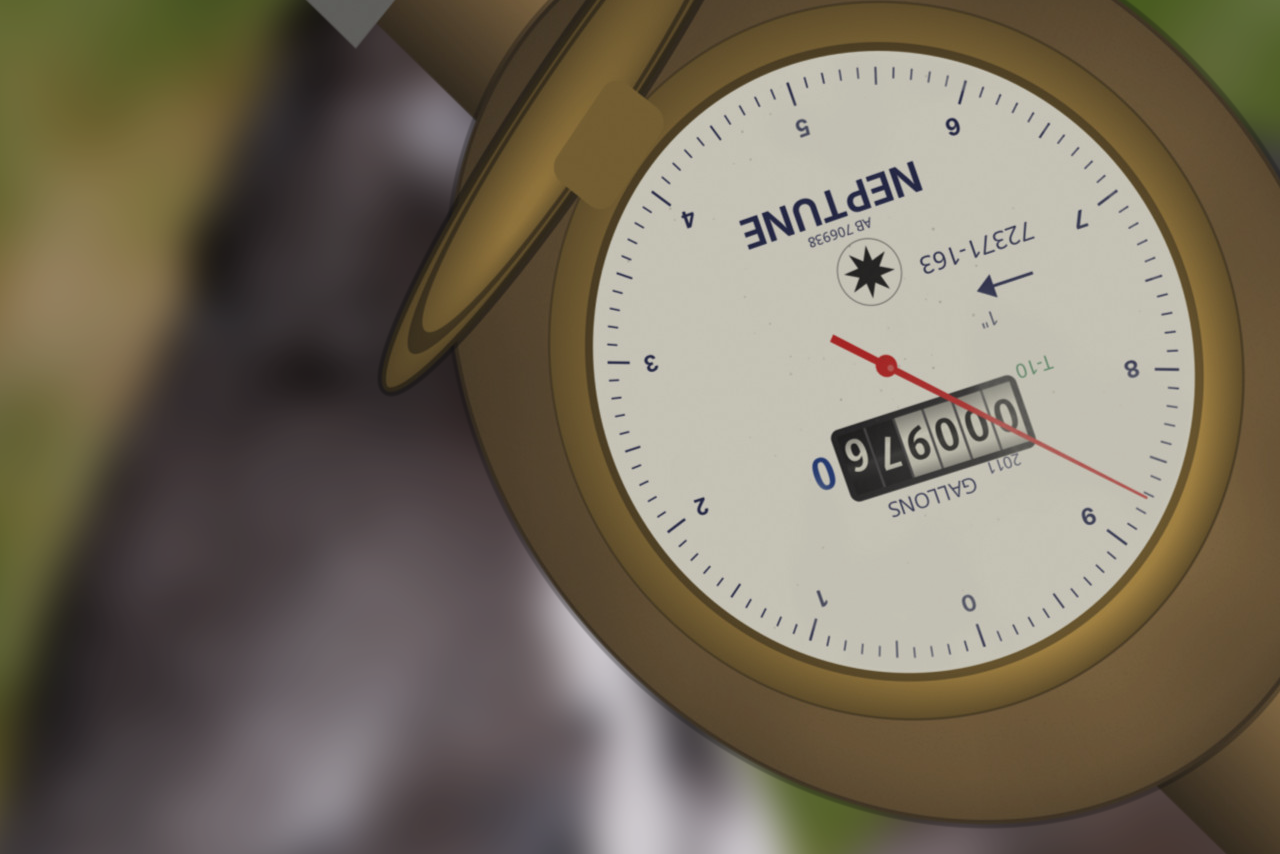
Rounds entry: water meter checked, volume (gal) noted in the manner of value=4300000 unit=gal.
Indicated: value=9758.7 unit=gal
